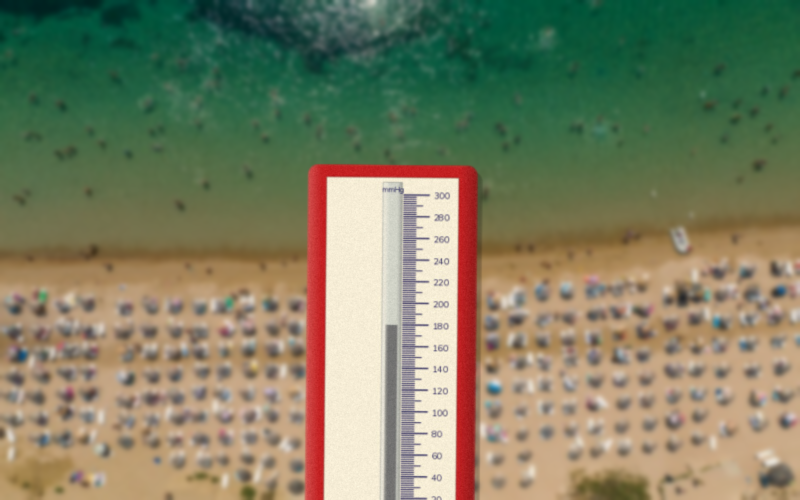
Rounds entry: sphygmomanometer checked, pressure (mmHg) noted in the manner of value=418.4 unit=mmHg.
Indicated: value=180 unit=mmHg
